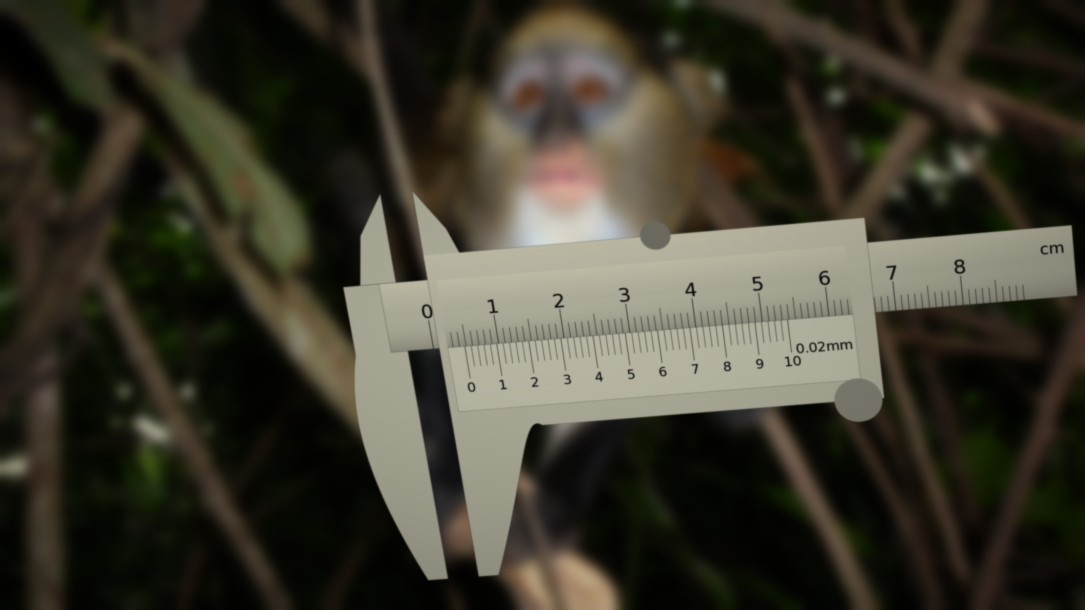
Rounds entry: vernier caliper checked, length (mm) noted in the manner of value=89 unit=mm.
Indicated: value=4.8 unit=mm
